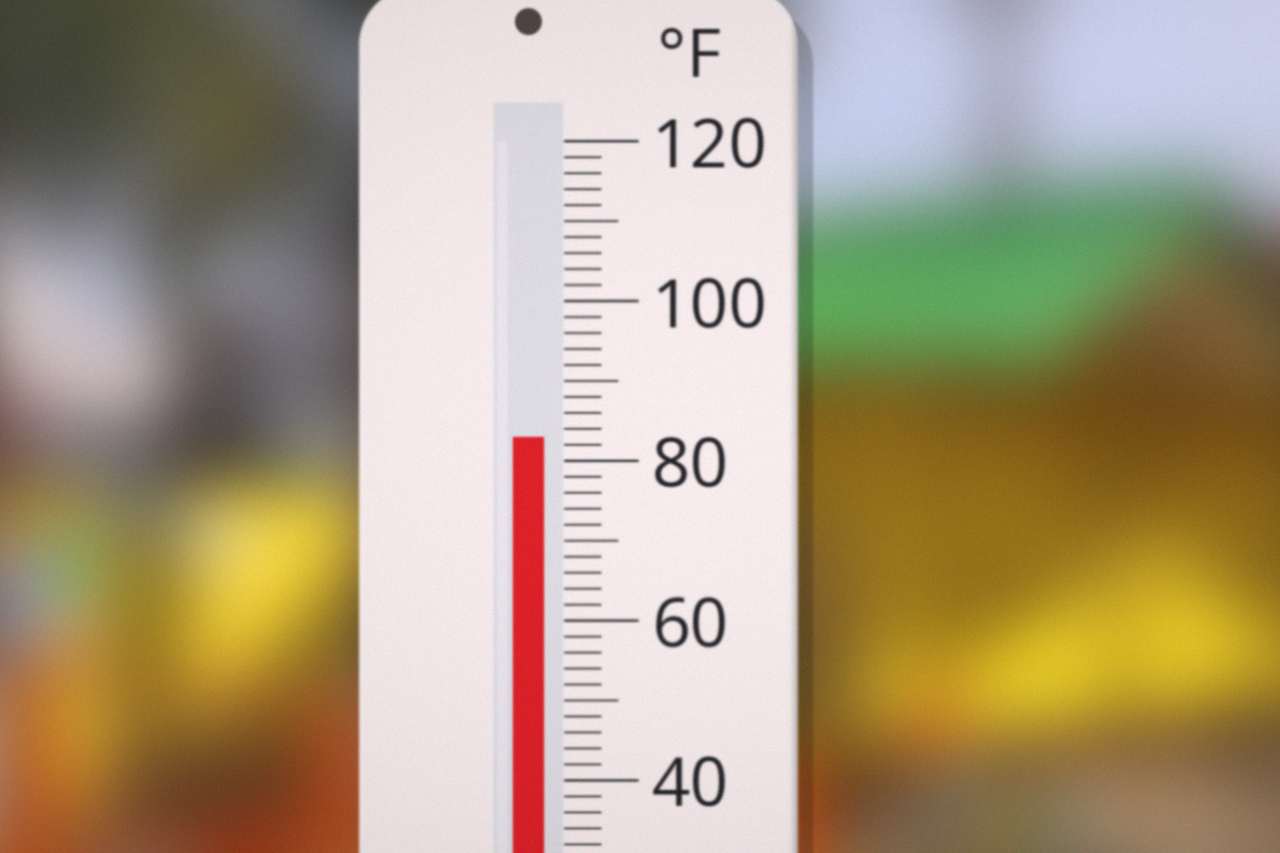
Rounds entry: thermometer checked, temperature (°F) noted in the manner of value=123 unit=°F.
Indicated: value=83 unit=°F
